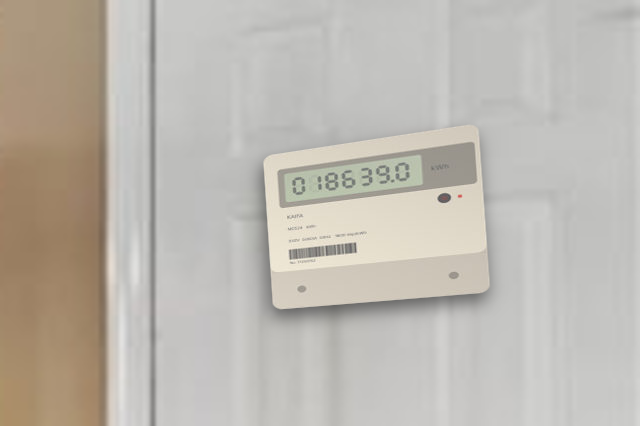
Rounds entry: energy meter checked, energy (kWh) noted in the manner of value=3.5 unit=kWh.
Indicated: value=18639.0 unit=kWh
